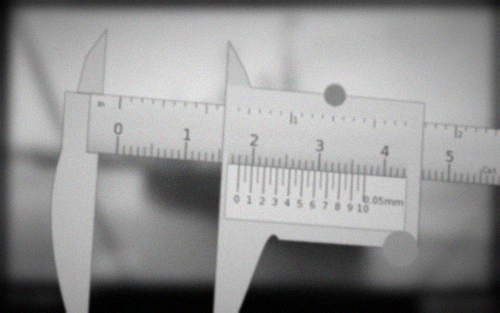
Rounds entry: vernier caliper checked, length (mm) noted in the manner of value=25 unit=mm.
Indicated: value=18.0 unit=mm
